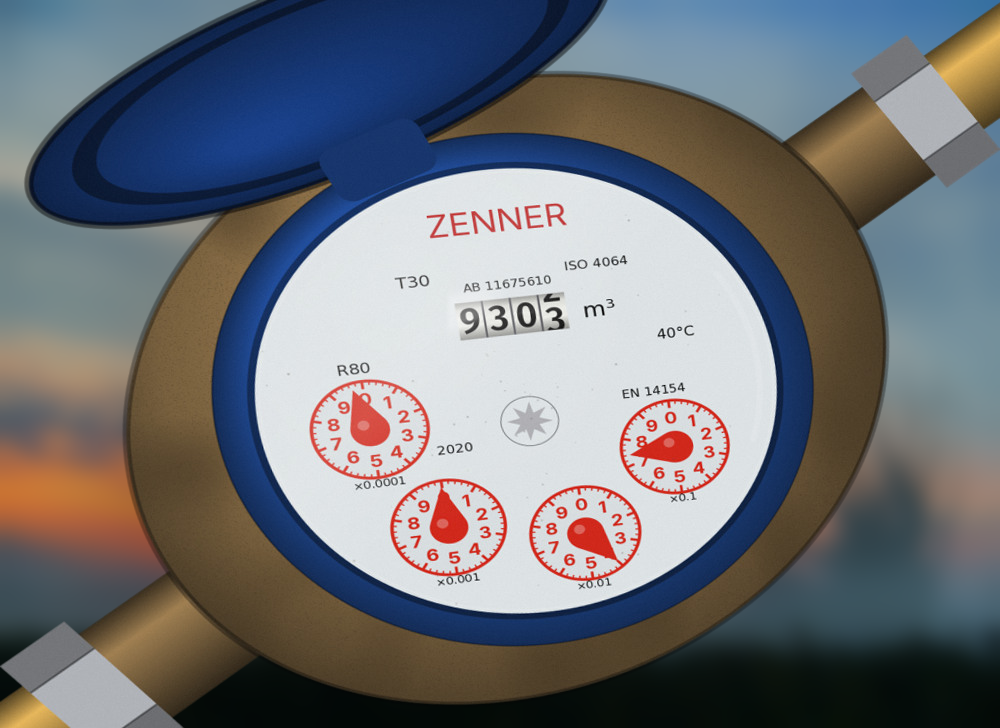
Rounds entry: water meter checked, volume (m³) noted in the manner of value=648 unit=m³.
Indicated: value=9302.7399 unit=m³
